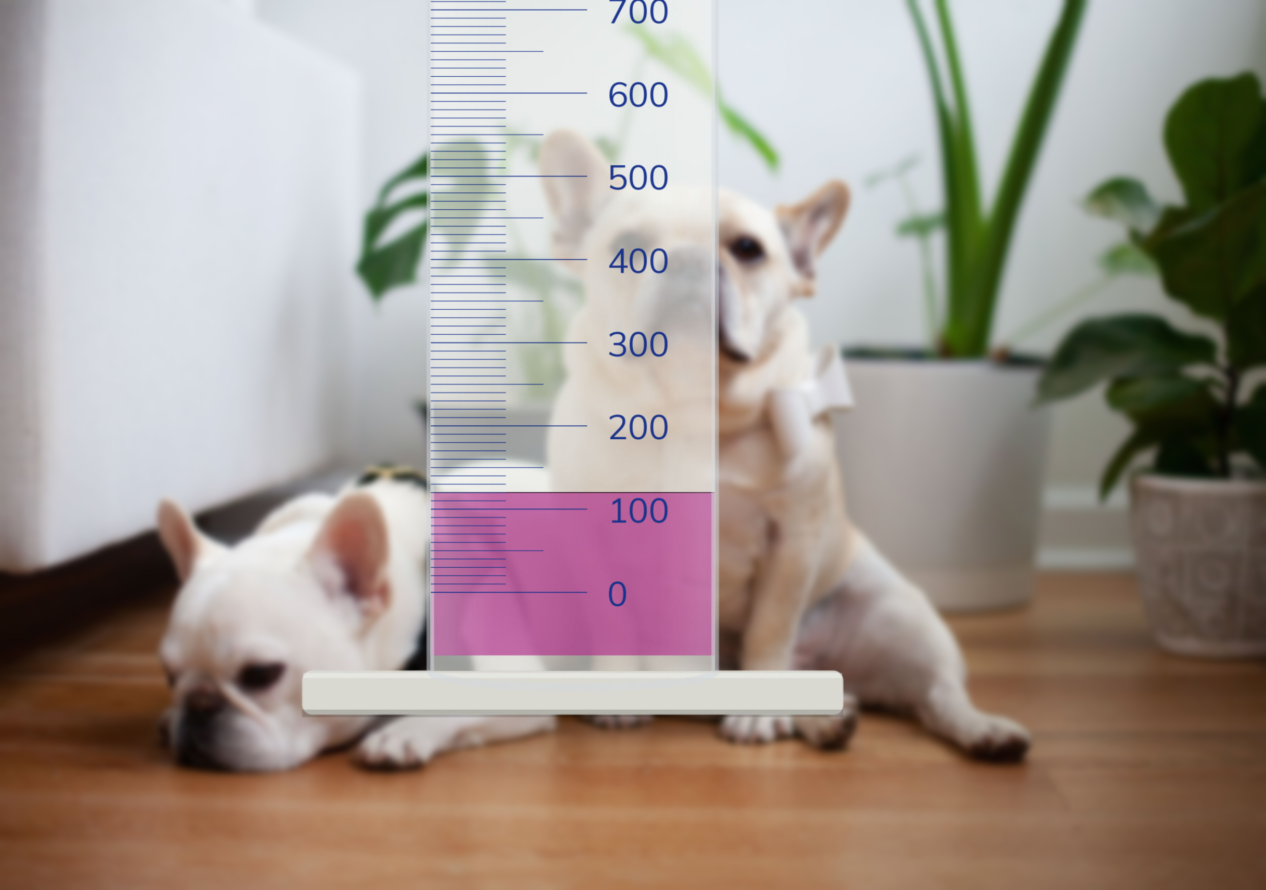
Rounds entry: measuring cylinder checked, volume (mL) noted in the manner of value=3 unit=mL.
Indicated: value=120 unit=mL
